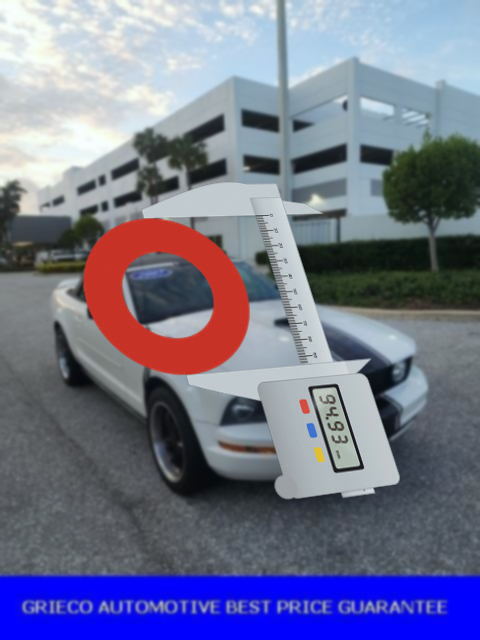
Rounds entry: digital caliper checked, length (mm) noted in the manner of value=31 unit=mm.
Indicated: value=94.93 unit=mm
